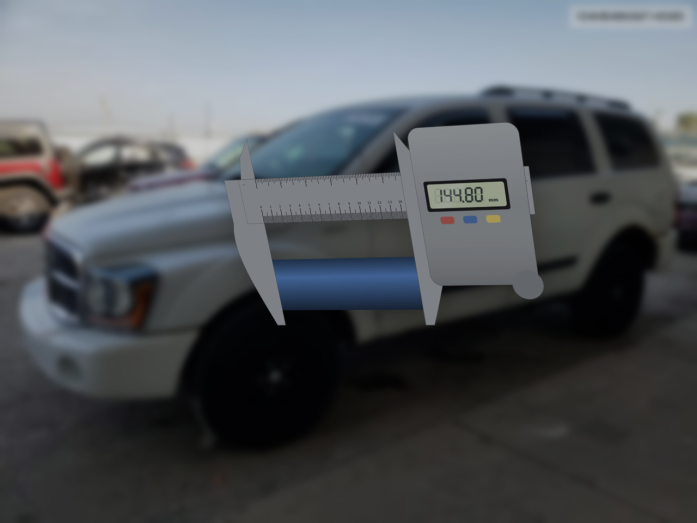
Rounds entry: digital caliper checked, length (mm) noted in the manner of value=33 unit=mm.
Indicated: value=144.80 unit=mm
